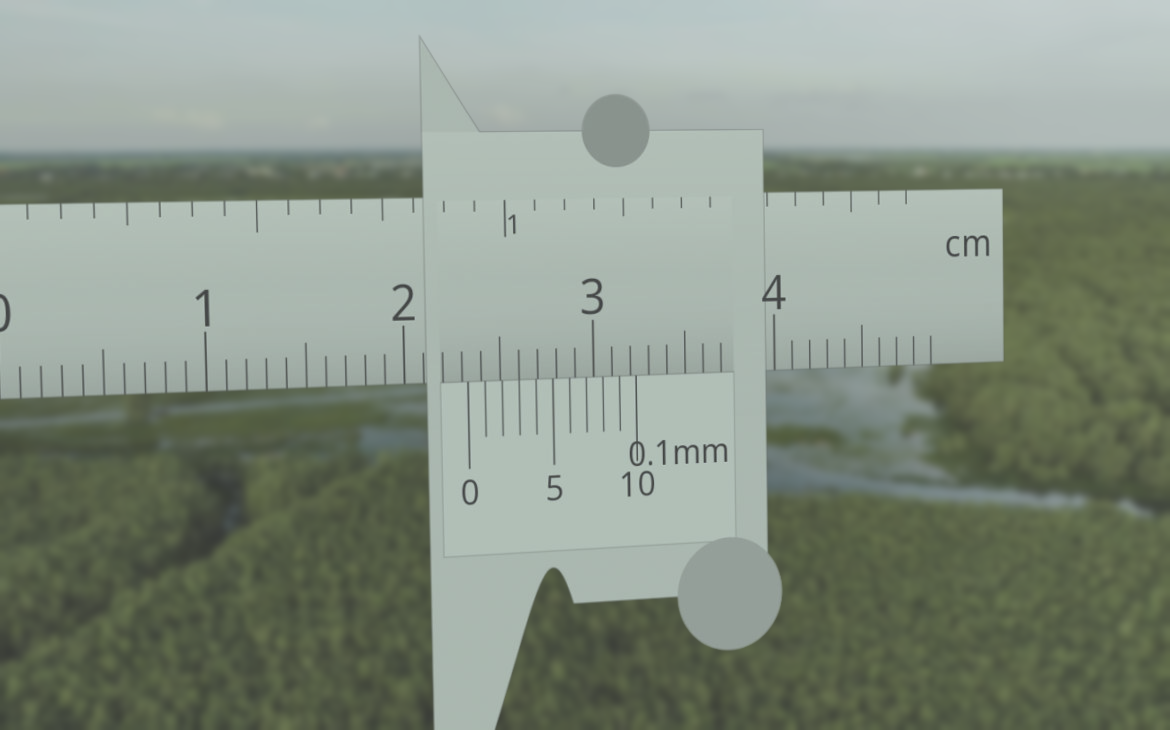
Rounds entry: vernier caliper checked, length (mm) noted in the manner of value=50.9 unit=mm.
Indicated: value=23.3 unit=mm
